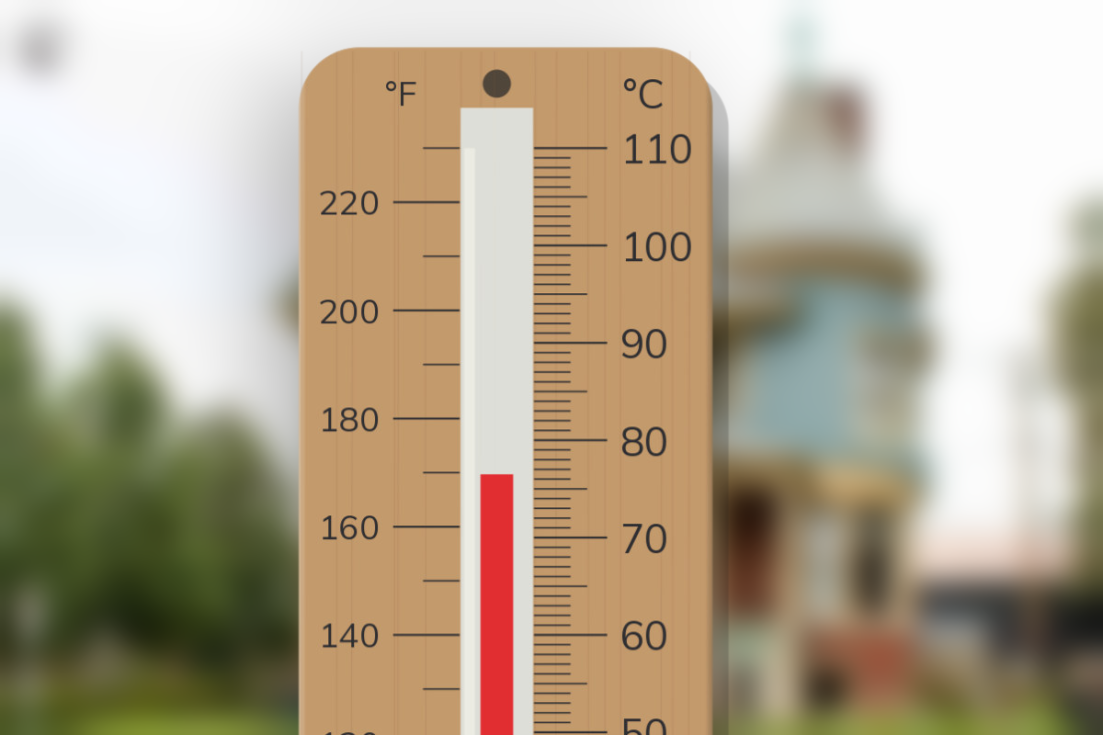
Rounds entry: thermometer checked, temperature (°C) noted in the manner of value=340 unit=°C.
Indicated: value=76.5 unit=°C
